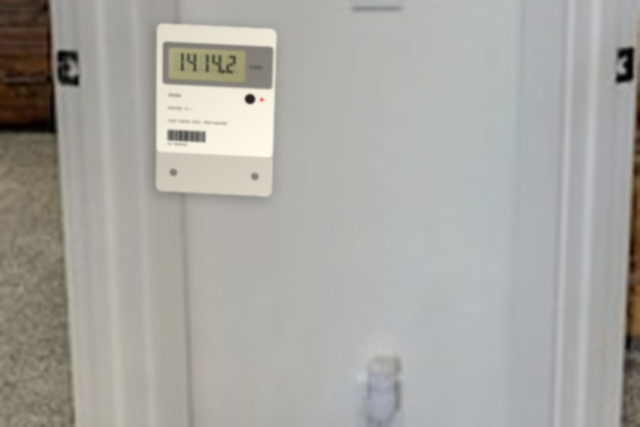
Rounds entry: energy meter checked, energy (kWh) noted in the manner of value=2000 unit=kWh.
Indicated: value=1414.2 unit=kWh
